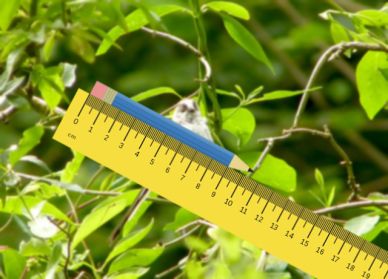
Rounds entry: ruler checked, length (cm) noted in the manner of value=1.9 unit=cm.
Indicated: value=10.5 unit=cm
